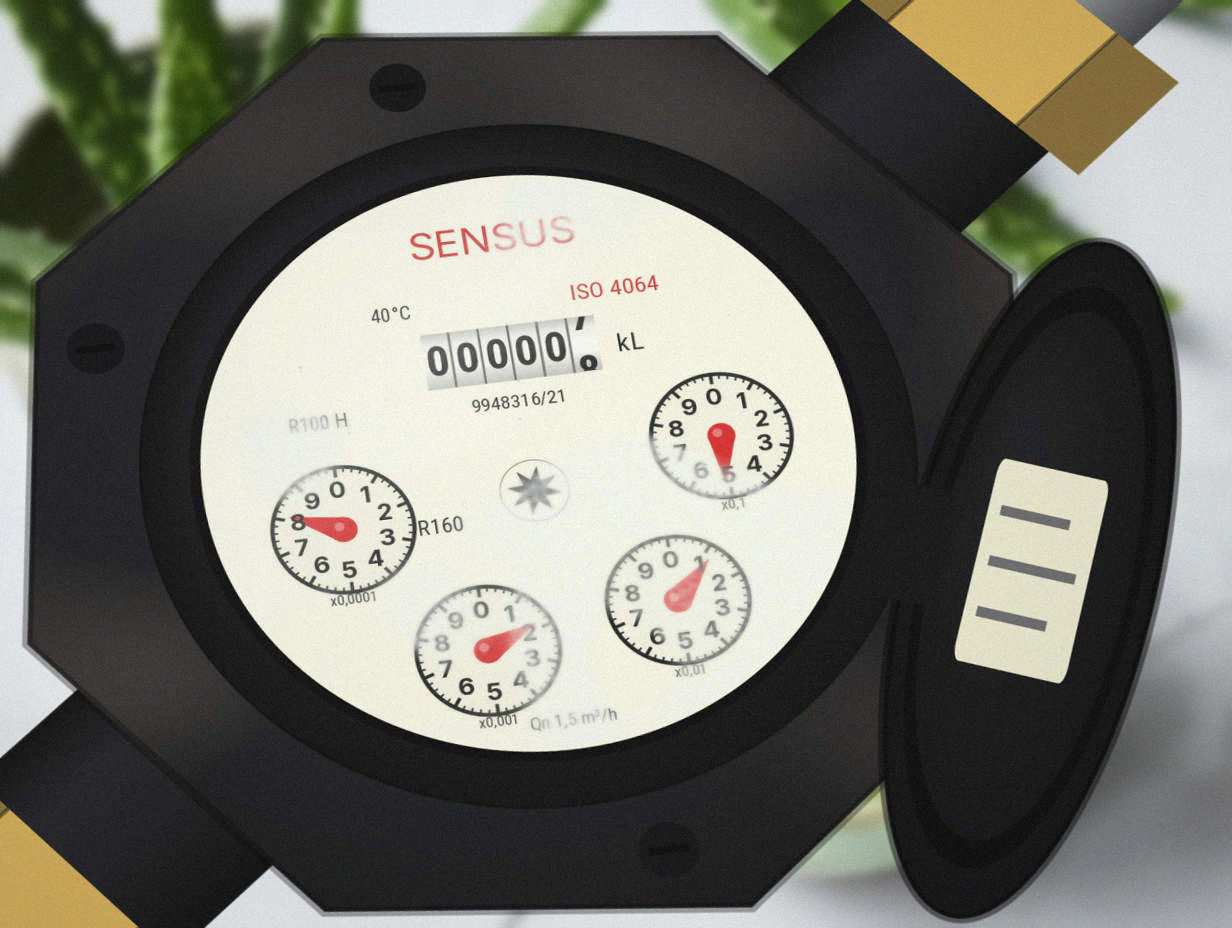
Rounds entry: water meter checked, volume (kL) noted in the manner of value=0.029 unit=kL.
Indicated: value=7.5118 unit=kL
